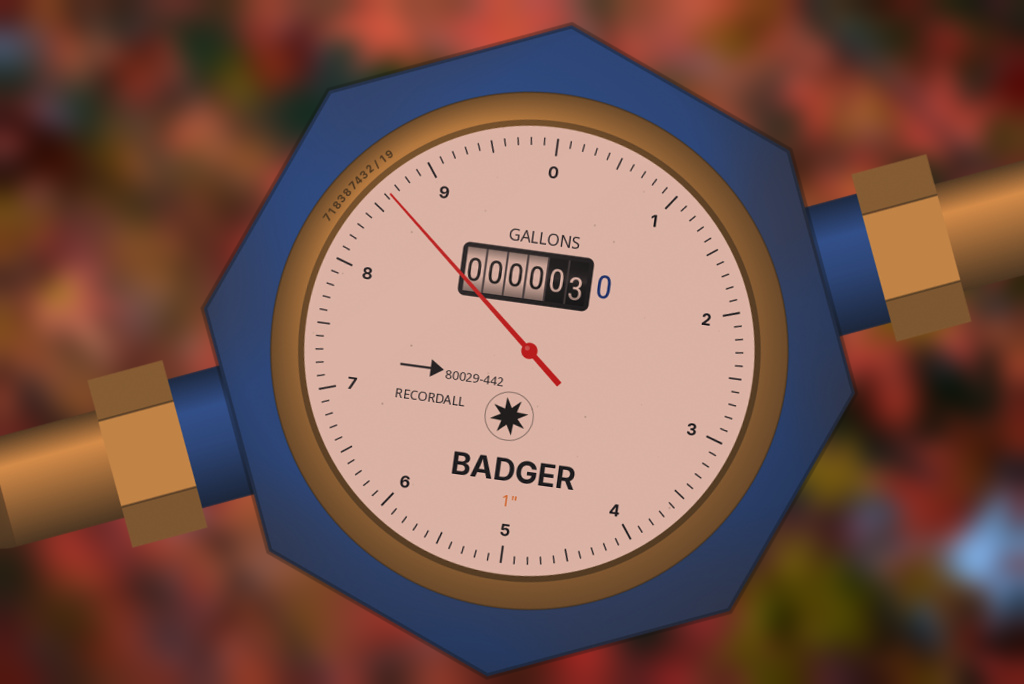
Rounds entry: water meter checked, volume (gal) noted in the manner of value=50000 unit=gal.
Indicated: value=28.6 unit=gal
